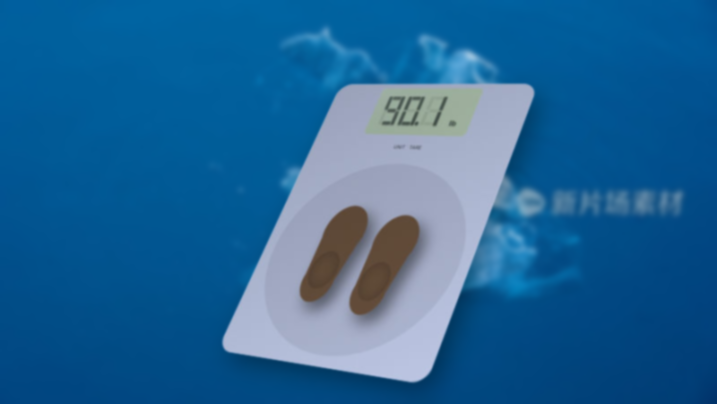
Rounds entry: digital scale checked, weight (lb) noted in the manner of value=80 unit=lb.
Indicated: value=90.1 unit=lb
